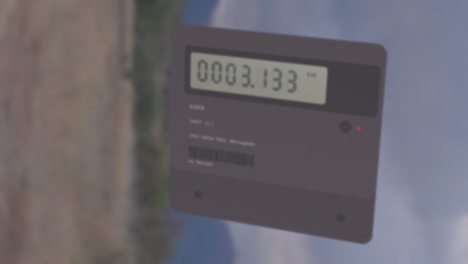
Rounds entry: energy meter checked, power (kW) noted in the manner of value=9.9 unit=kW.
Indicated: value=3.133 unit=kW
